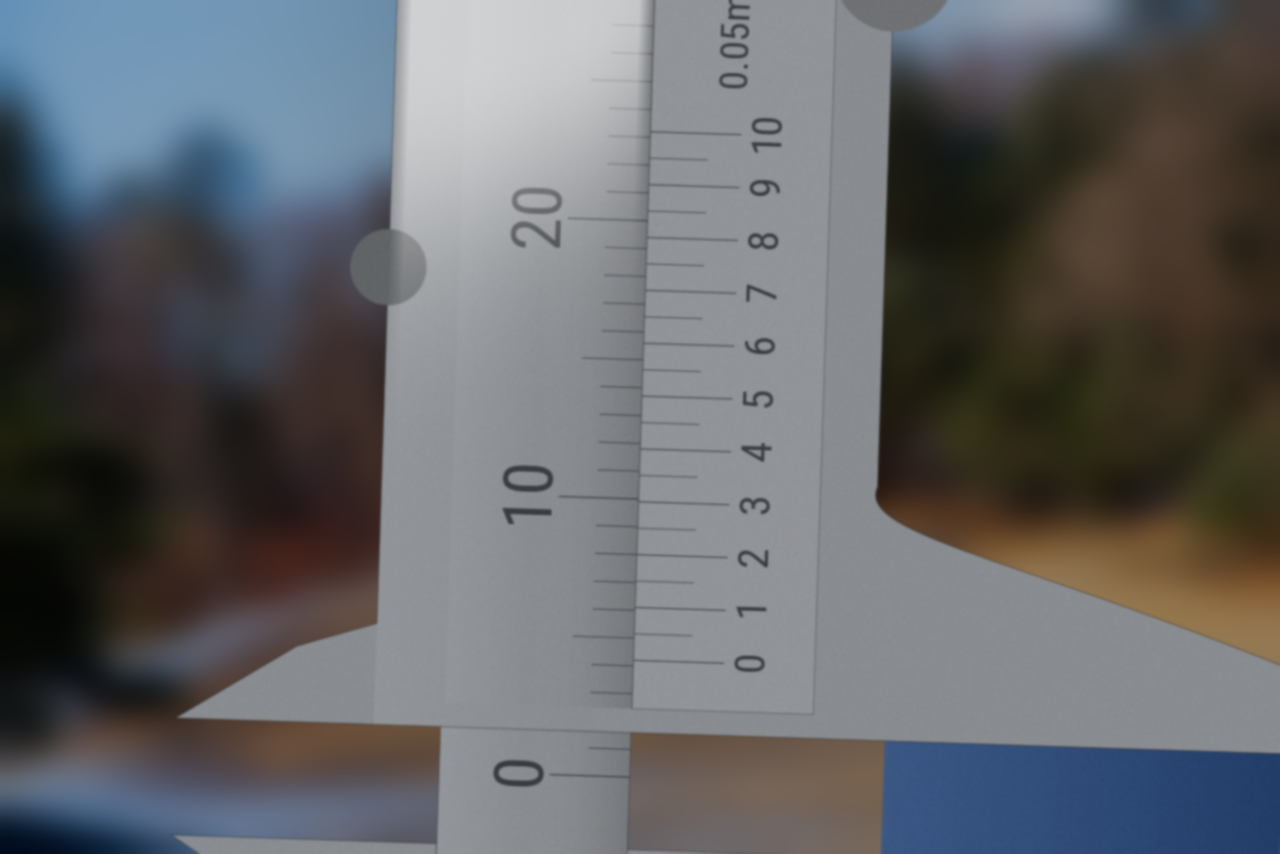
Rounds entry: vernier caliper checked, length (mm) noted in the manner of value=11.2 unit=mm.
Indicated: value=4.2 unit=mm
